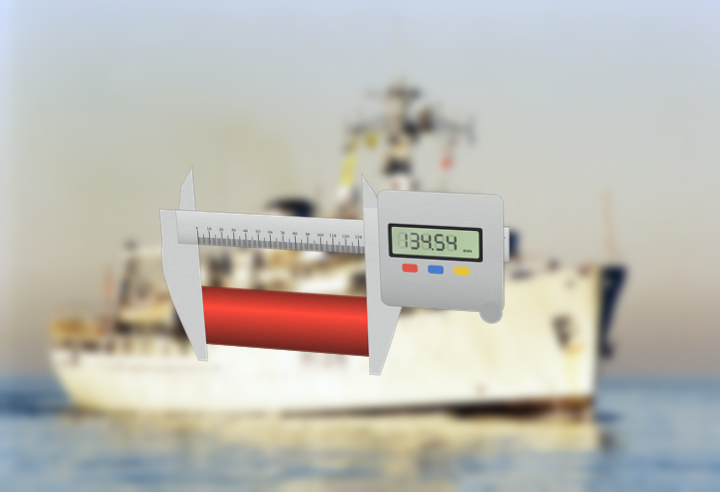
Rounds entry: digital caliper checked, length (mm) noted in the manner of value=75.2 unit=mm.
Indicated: value=134.54 unit=mm
